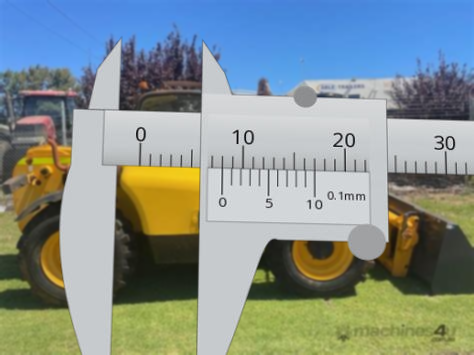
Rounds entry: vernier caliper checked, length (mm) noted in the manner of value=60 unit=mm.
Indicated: value=8.0 unit=mm
